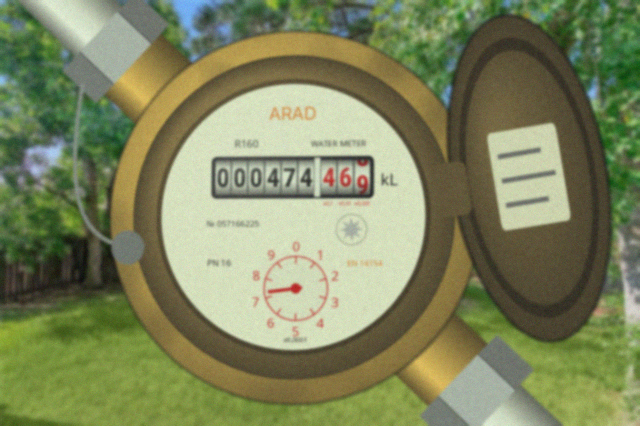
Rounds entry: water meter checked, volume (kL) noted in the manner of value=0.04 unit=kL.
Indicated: value=474.4687 unit=kL
